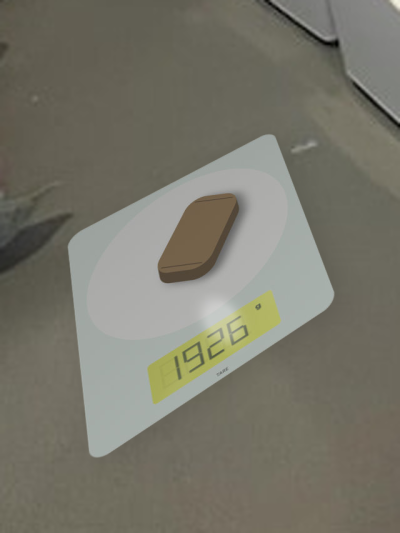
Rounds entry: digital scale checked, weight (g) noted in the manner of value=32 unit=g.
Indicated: value=1926 unit=g
